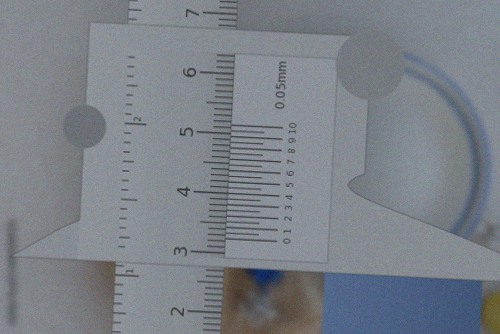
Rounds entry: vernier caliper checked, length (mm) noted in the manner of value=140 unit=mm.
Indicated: value=32.4 unit=mm
